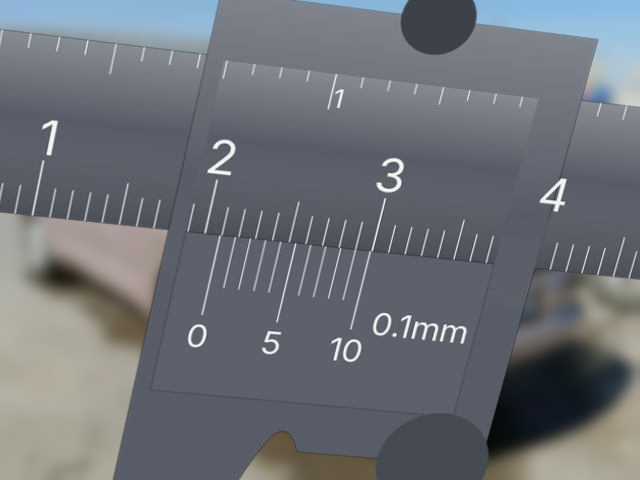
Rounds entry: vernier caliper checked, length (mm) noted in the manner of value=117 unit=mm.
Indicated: value=20.9 unit=mm
